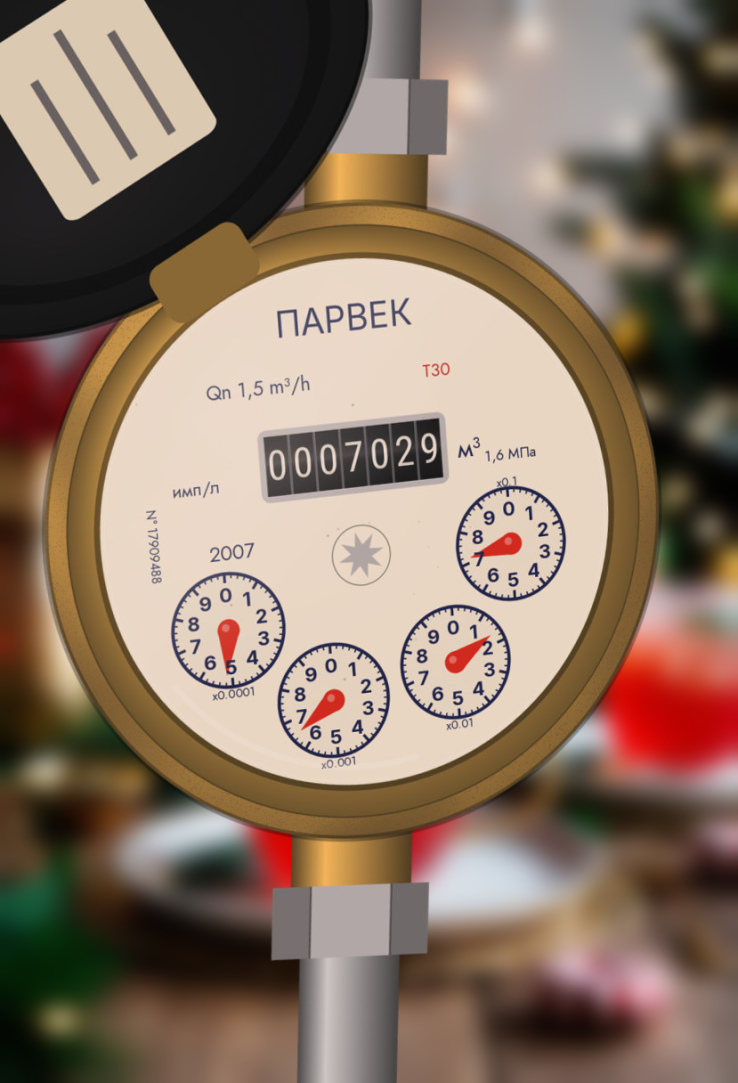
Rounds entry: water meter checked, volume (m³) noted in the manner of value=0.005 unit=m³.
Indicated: value=7029.7165 unit=m³
